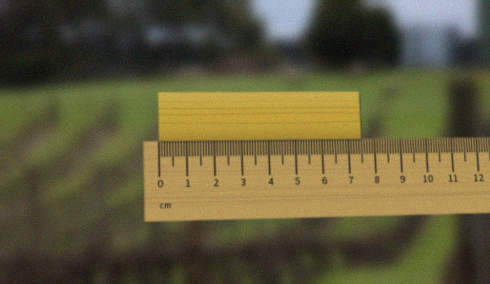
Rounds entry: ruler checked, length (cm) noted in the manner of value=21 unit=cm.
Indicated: value=7.5 unit=cm
